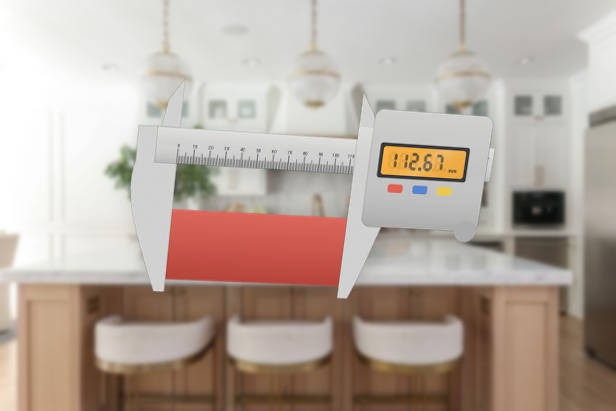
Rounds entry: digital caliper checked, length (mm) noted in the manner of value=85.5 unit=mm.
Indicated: value=112.67 unit=mm
